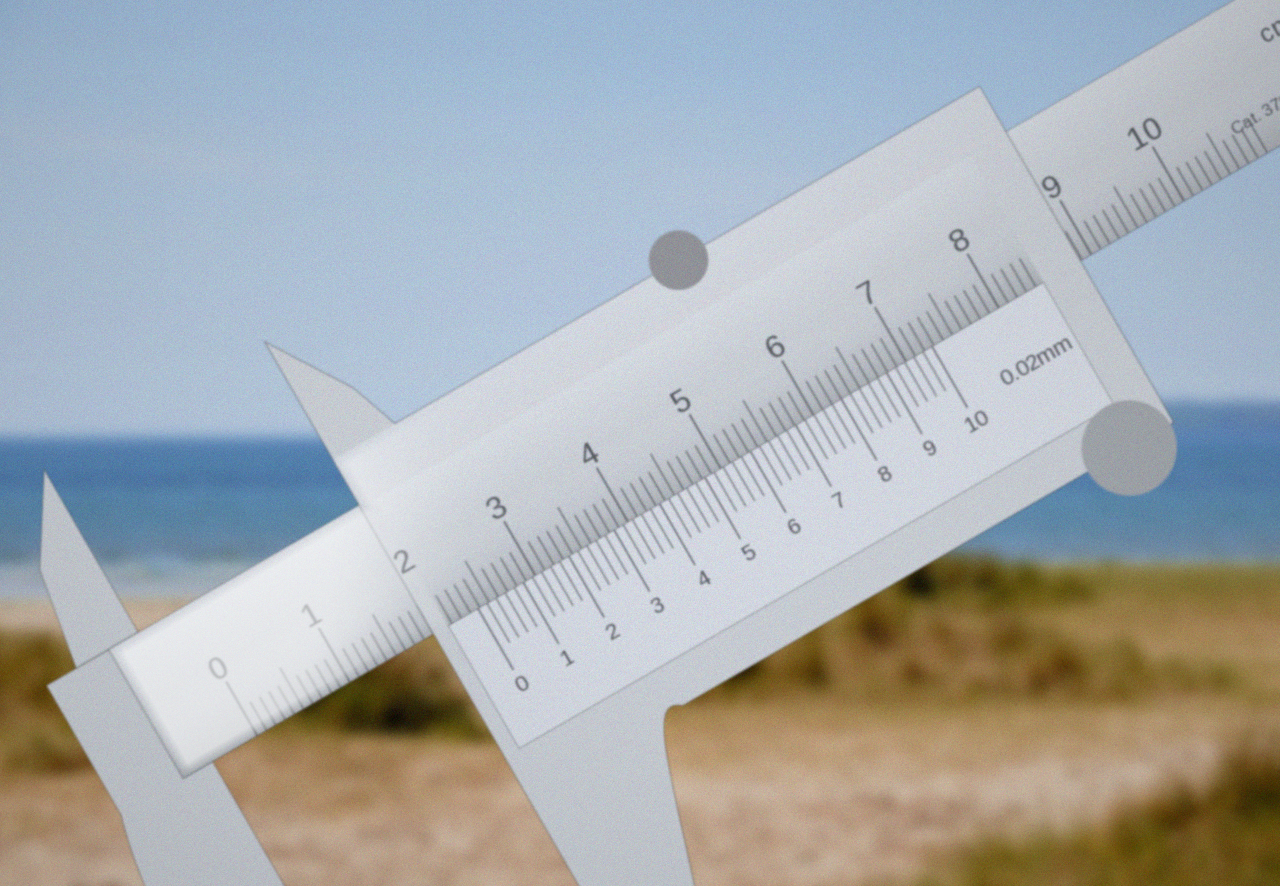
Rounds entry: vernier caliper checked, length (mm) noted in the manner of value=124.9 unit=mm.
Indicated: value=23.8 unit=mm
